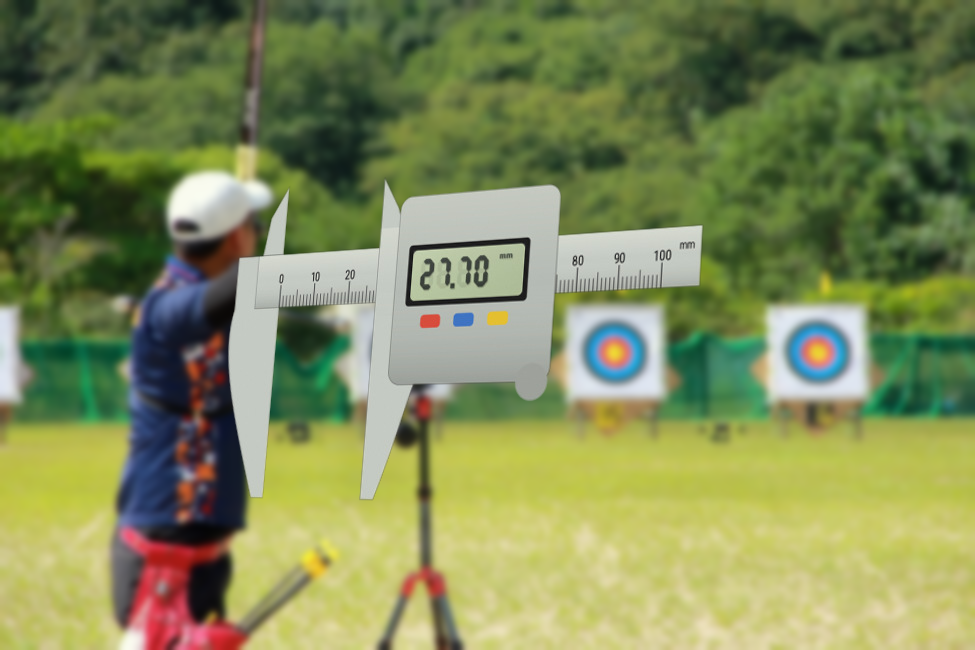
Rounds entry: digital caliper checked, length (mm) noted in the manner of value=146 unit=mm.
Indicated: value=27.70 unit=mm
